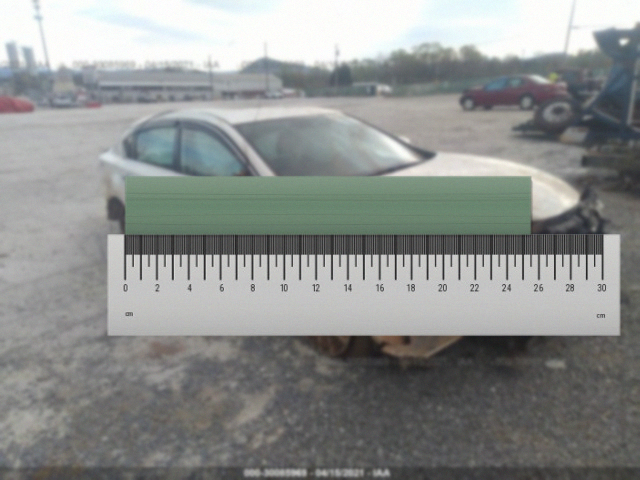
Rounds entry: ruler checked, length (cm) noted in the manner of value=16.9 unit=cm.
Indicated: value=25.5 unit=cm
